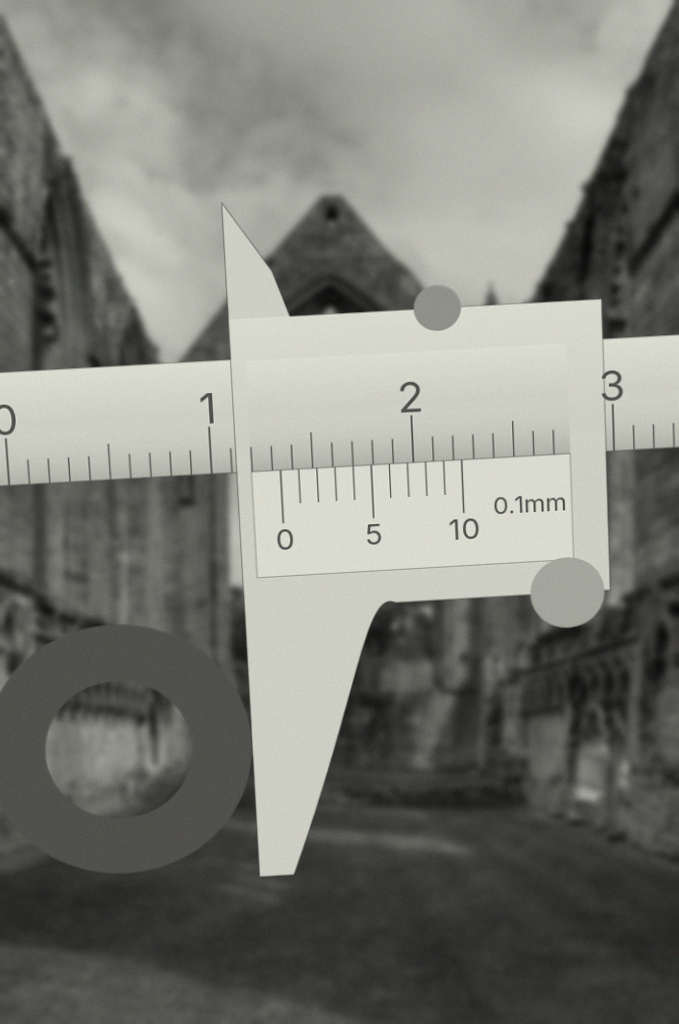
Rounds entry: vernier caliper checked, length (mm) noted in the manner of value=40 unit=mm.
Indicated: value=13.4 unit=mm
